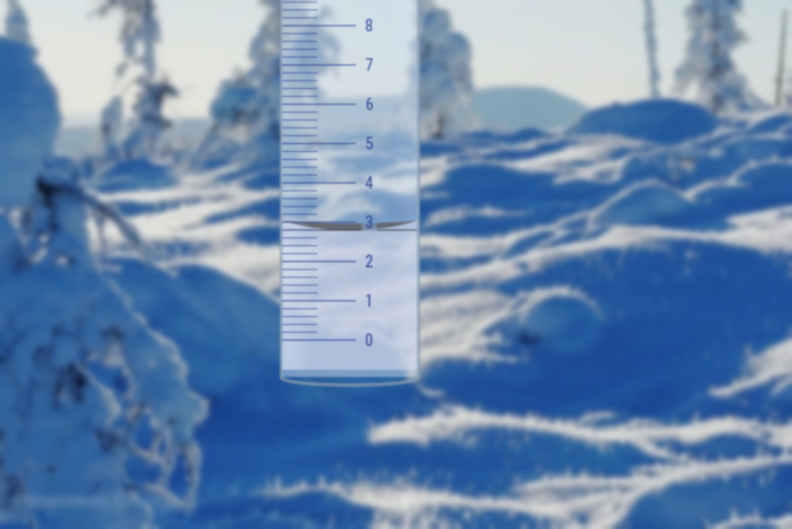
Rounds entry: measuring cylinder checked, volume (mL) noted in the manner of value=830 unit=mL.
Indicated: value=2.8 unit=mL
